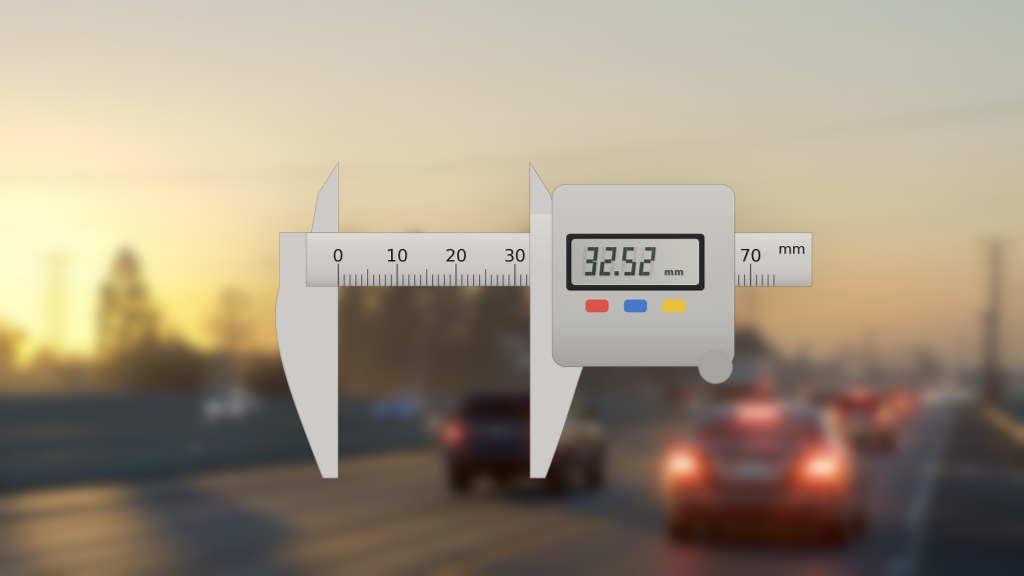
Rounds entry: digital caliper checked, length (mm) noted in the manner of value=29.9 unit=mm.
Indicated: value=32.52 unit=mm
